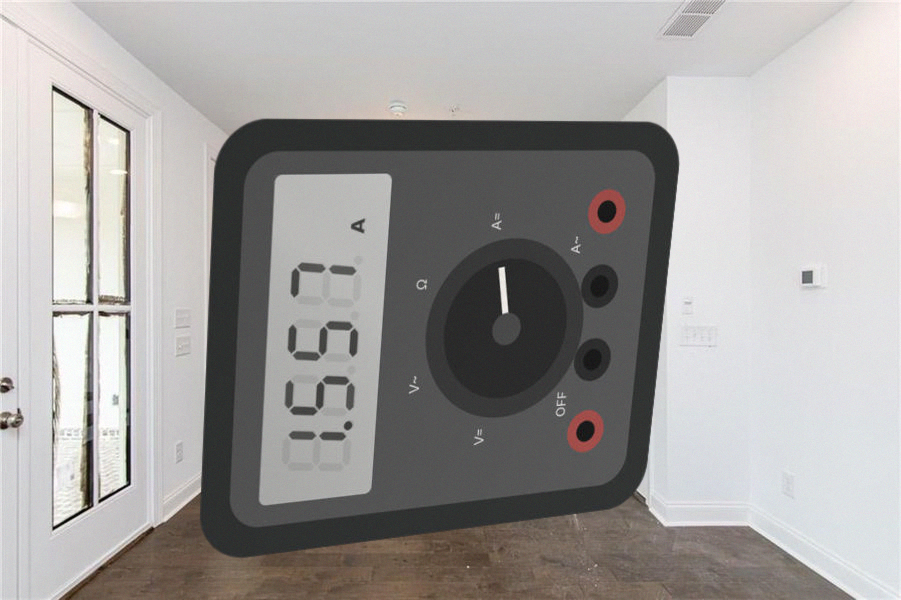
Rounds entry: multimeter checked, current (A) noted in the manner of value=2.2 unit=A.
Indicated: value=1.557 unit=A
